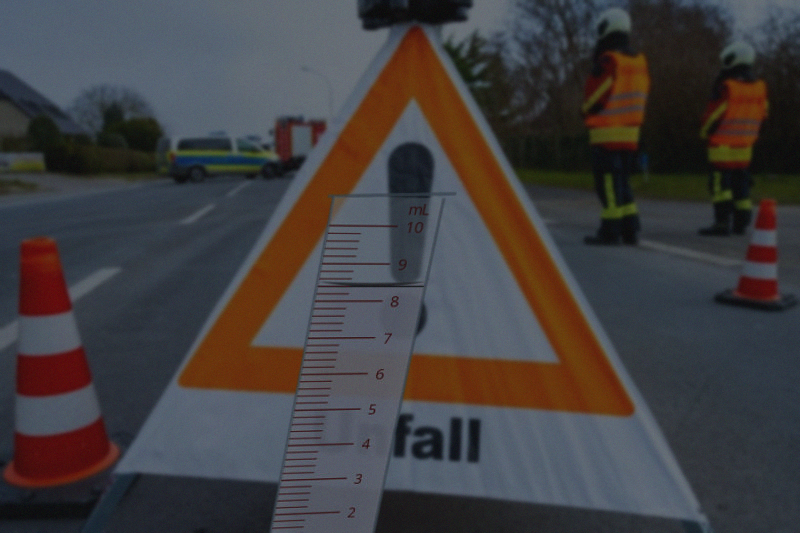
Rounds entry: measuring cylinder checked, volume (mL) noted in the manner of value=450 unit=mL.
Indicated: value=8.4 unit=mL
